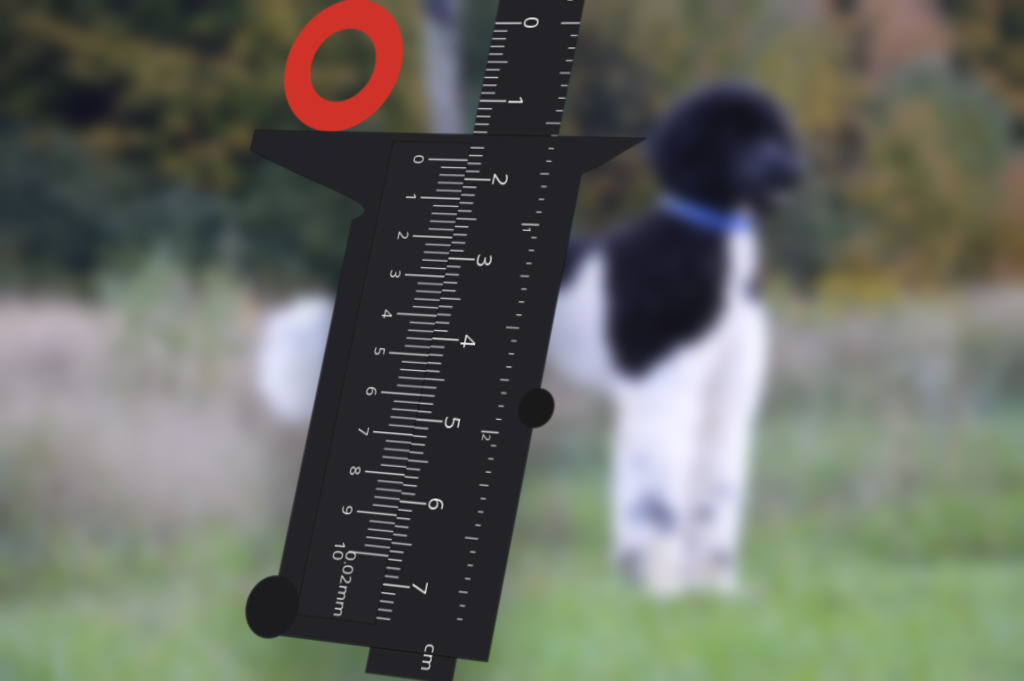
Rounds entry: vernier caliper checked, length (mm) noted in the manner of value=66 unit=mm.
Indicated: value=17.6 unit=mm
